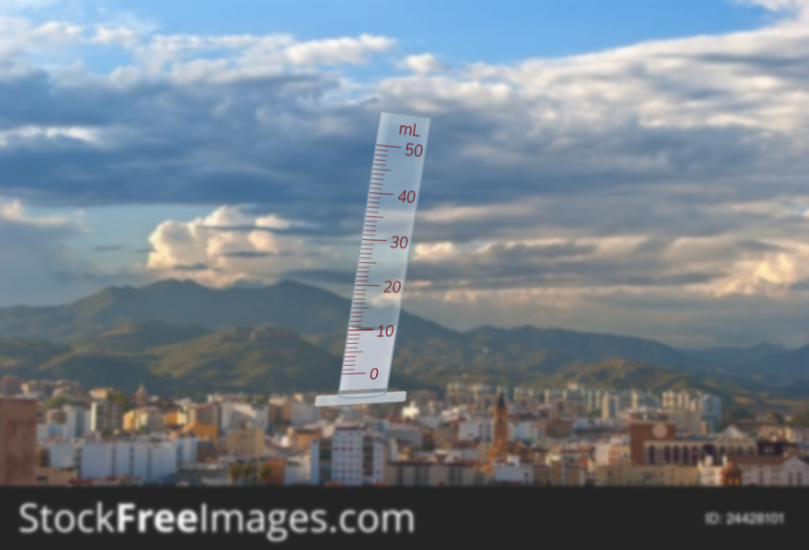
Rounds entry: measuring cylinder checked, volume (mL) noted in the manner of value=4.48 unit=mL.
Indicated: value=10 unit=mL
